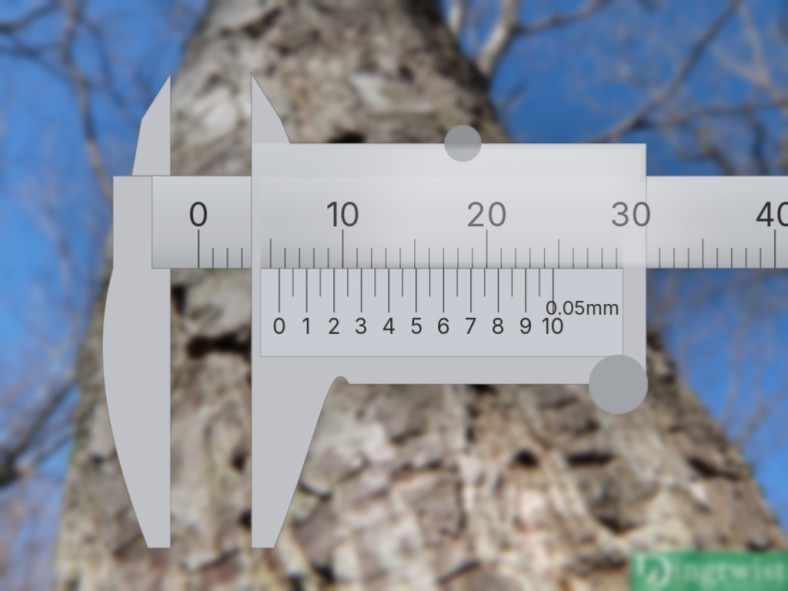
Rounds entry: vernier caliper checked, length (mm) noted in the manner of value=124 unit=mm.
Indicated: value=5.6 unit=mm
